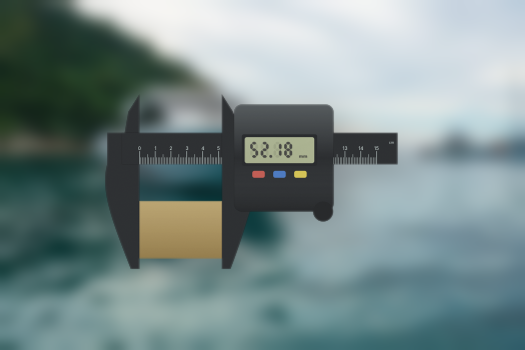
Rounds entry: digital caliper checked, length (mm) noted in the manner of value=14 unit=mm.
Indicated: value=52.18 unit=mm
